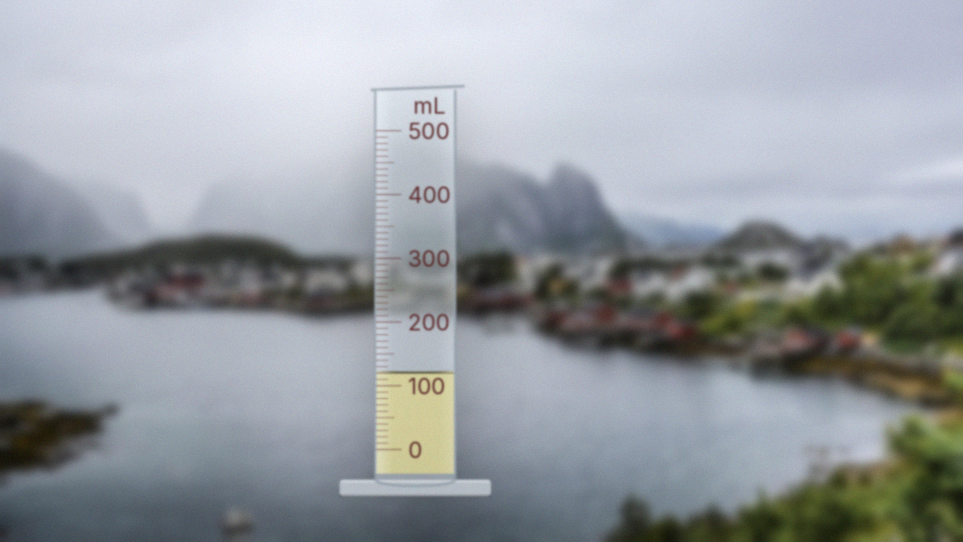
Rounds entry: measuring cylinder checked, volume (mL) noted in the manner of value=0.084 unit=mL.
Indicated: value=120 unit=mL
